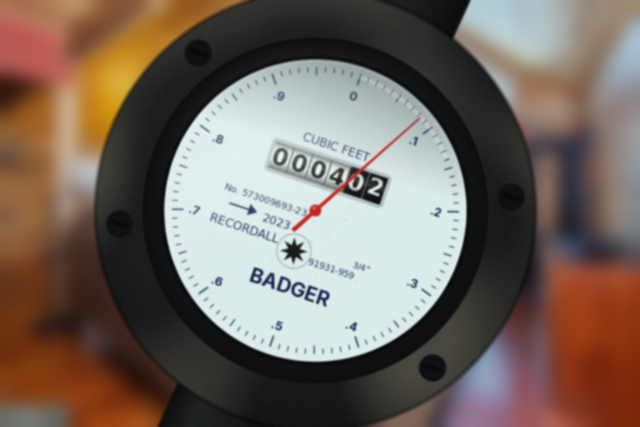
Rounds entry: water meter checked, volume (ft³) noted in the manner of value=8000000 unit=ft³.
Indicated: value=402.08 unit=ft³
